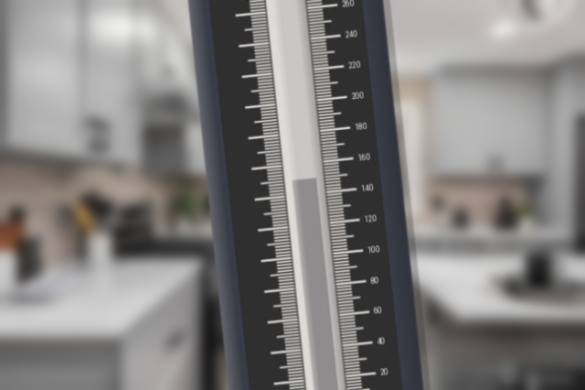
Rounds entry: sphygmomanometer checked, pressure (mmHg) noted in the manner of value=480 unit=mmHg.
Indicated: value=150 unit=mmHg
